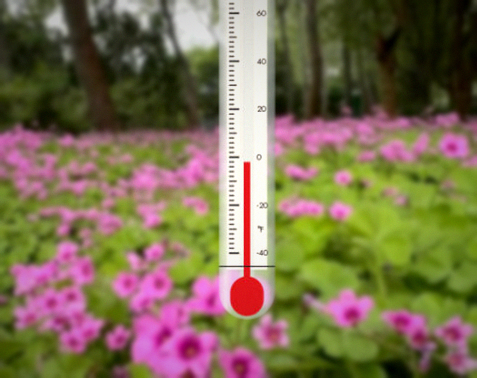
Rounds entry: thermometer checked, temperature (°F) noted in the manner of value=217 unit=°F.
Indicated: value=-2 unit=°F
